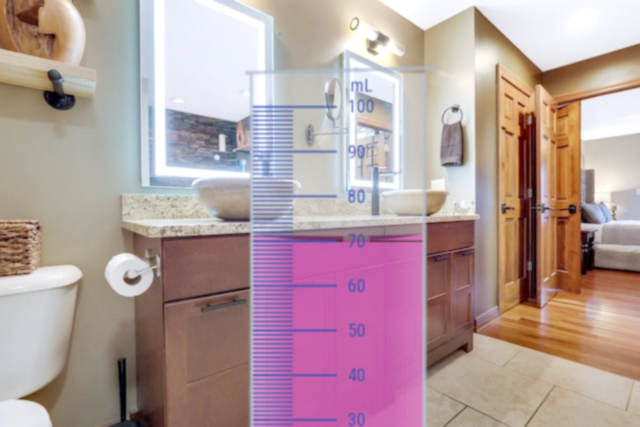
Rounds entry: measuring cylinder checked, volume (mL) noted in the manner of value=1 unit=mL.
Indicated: value=70 unit=mL
